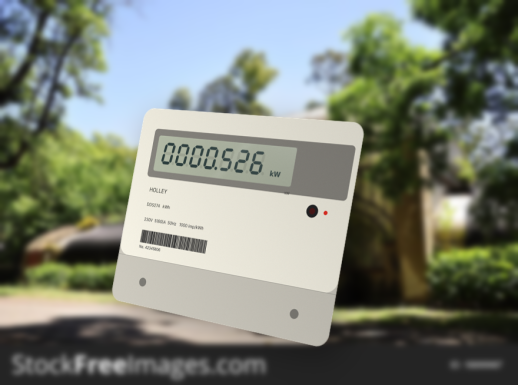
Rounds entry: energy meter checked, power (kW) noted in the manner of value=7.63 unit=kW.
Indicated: value=0.526 unit=kW
